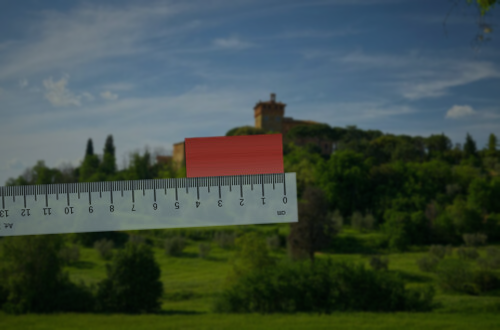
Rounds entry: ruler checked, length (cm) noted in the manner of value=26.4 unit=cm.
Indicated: value=4.5 unit=cm
